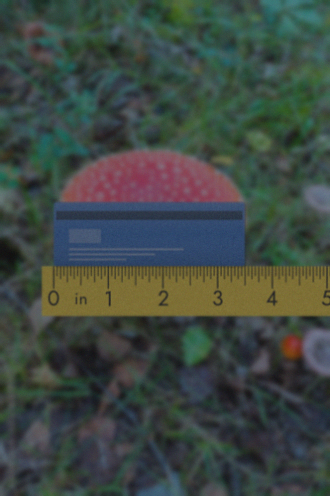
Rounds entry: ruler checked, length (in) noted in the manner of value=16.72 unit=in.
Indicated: value=3.5 unit=in
